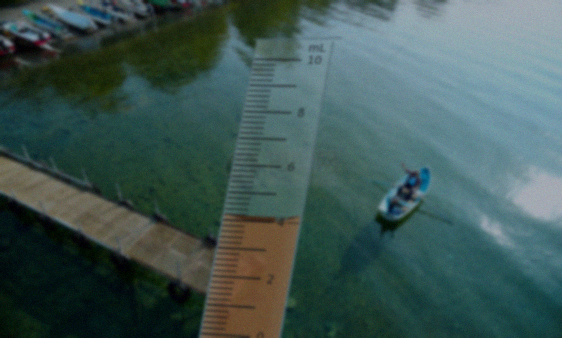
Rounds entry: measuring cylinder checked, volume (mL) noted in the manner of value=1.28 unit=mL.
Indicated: value=4 unit=mL
